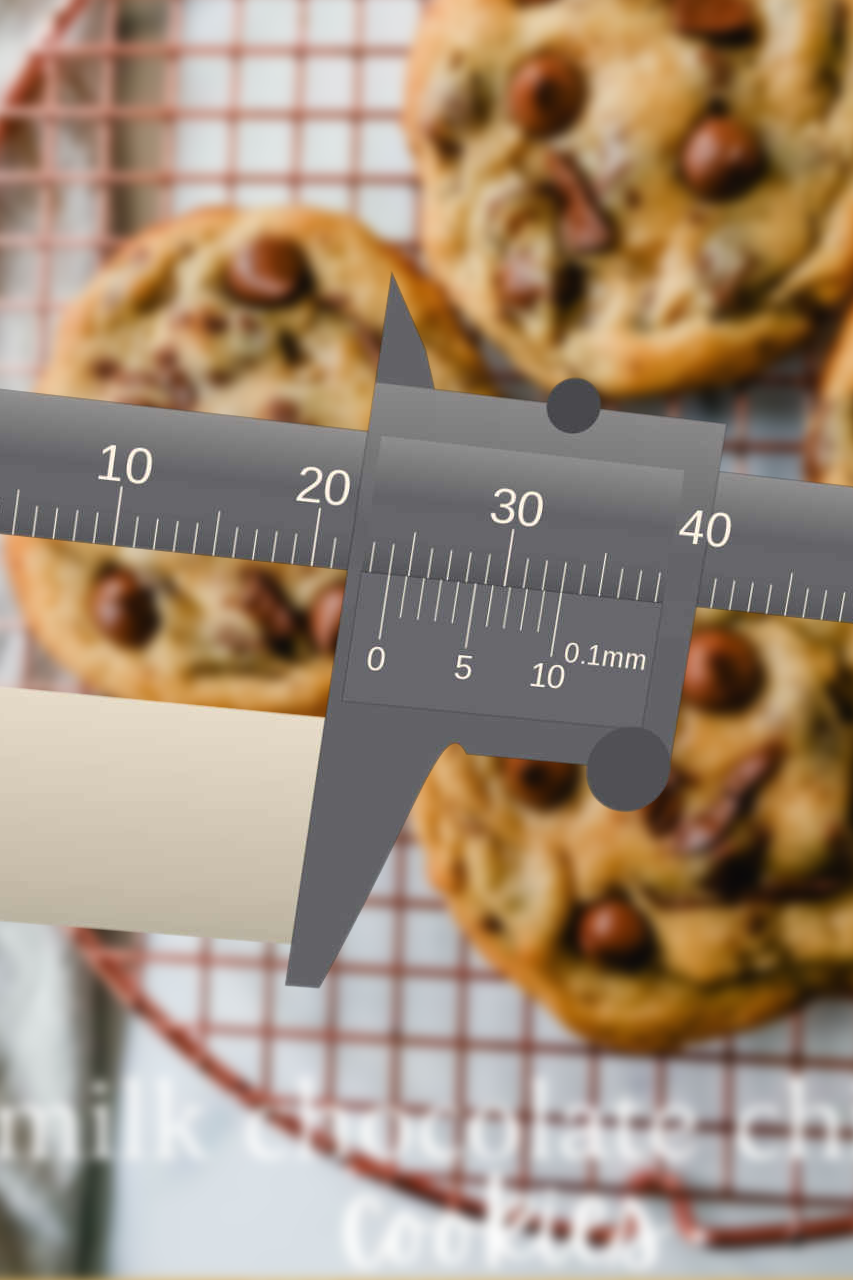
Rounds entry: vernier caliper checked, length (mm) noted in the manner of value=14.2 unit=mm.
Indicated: value=24.0 unit=mm
